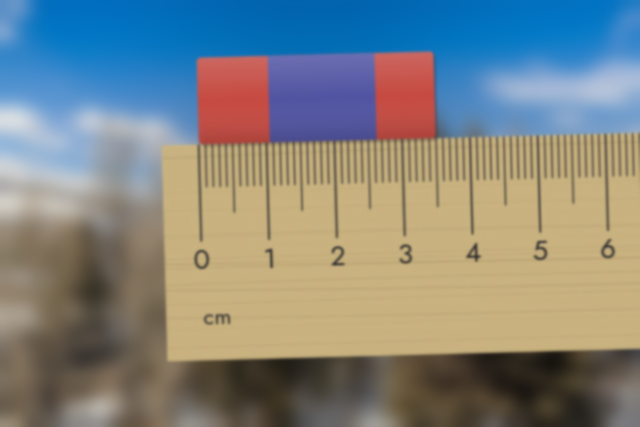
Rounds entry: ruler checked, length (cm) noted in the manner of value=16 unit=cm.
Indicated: value=3.5 unit=cm
